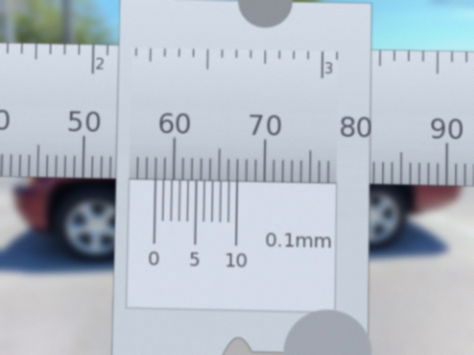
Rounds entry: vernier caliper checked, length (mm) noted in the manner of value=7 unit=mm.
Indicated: value=58.0 unit=mm
